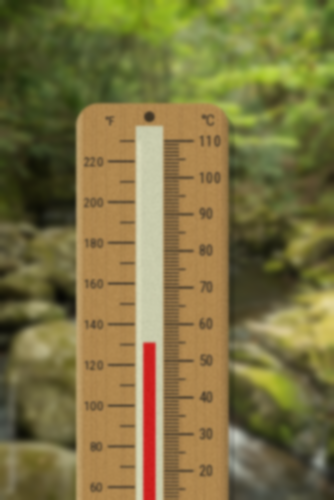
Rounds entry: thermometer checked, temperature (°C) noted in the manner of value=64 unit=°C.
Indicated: value=55 unit=°C
